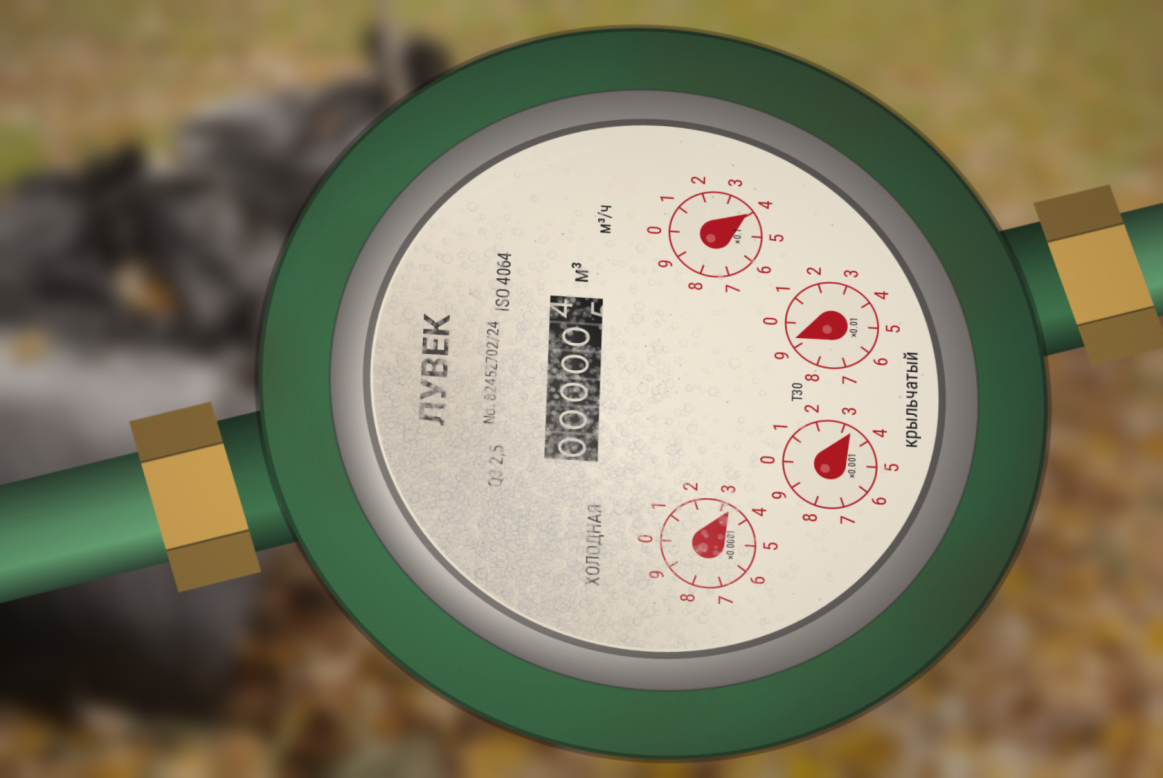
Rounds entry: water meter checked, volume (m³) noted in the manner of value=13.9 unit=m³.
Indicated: value=4.3933 unit=m³
